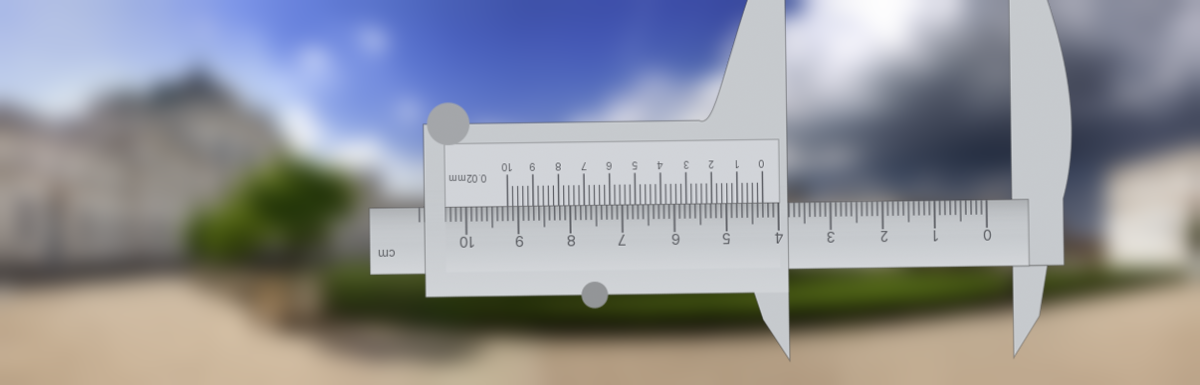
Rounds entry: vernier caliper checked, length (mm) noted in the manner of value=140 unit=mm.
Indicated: value=43.0 unit=mm
